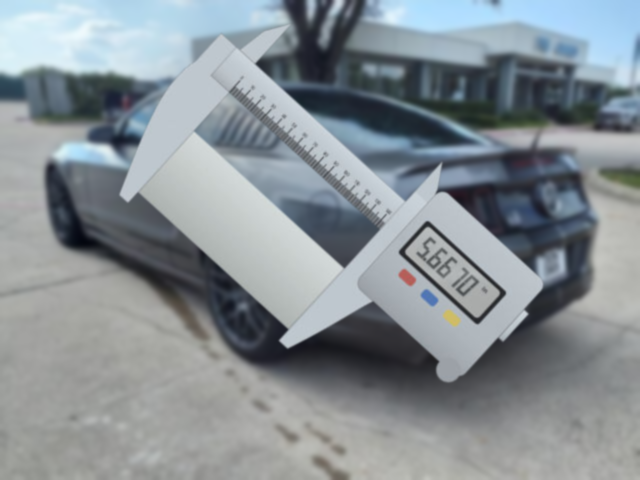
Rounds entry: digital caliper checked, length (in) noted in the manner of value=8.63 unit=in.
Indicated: value=5.6670 unit=in
